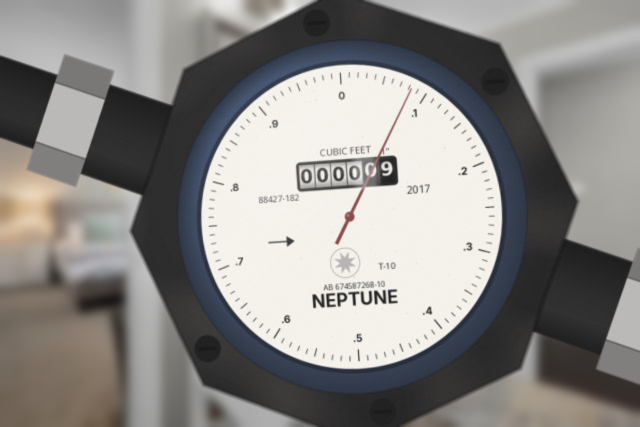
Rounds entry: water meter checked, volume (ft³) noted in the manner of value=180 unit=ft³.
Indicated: value=9.08 unit=ft³
